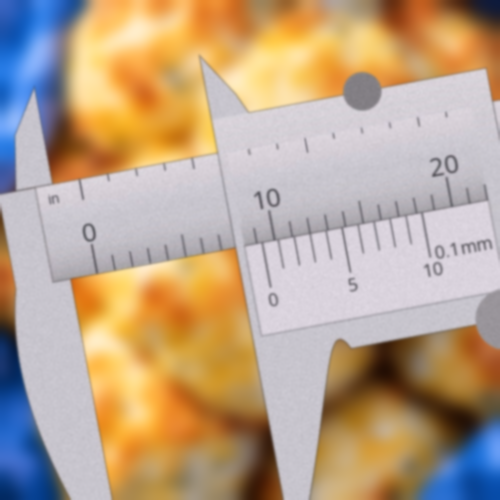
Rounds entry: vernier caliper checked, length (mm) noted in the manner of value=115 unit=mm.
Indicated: value=9.3 unit=mm
